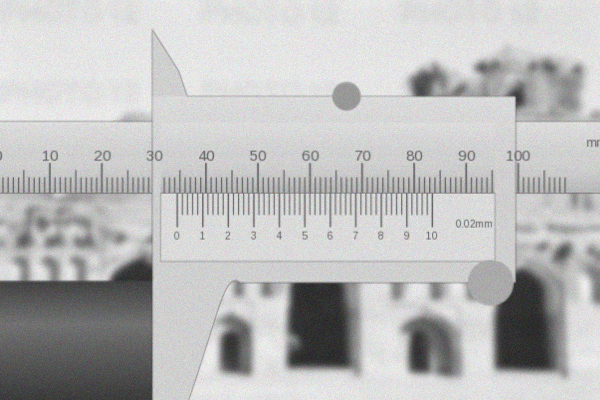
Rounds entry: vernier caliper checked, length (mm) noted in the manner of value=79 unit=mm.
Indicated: value=34.5 unit=mm
